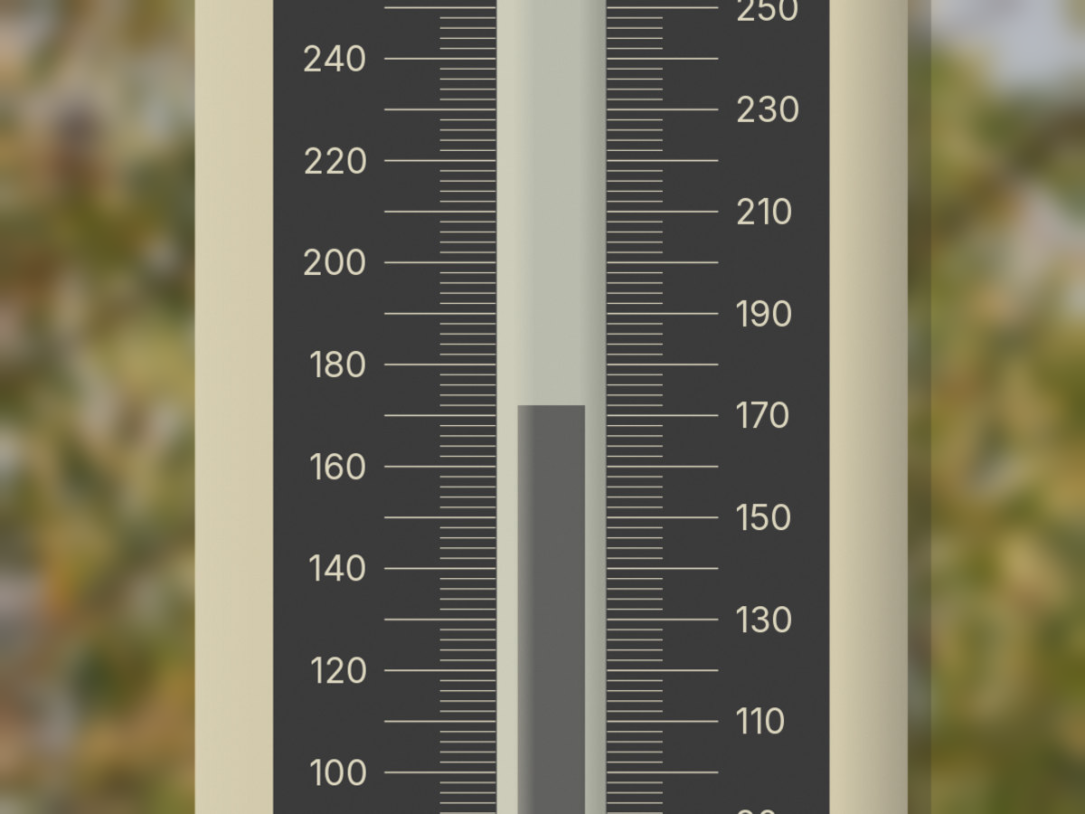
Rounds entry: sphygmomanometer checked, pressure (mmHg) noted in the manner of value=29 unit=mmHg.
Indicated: value=172 unit=mmHg
